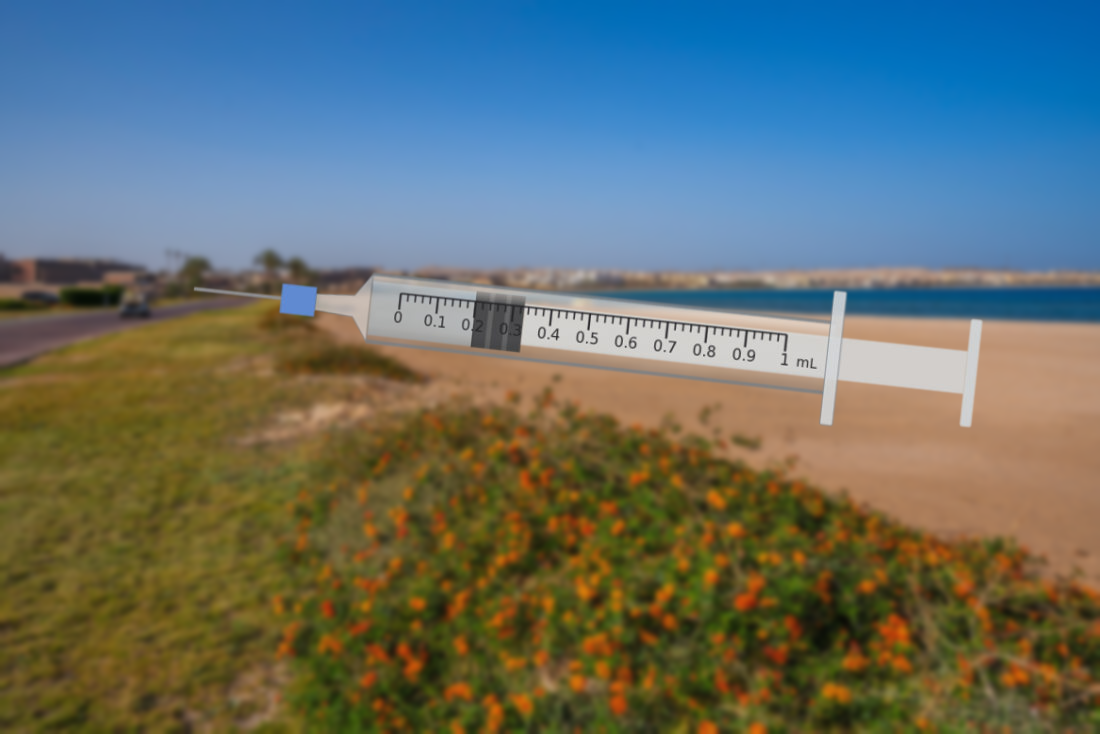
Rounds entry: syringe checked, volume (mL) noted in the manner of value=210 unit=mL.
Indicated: value=0.2 unit=mL
